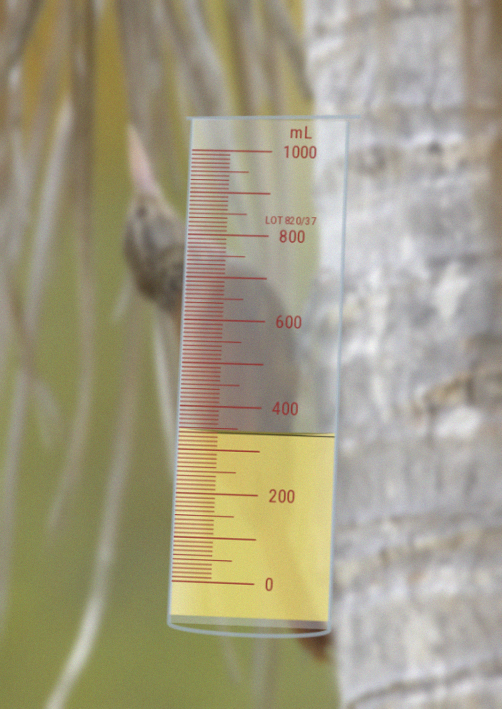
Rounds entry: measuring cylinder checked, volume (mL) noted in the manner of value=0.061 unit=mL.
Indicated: value=340 unit=mL
